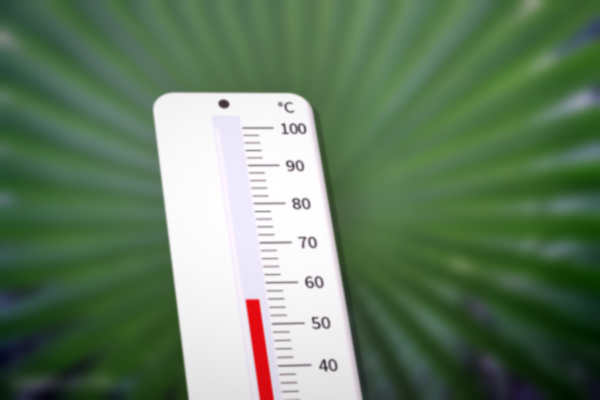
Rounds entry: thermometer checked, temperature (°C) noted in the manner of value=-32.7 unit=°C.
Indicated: value=56 unit=°C
